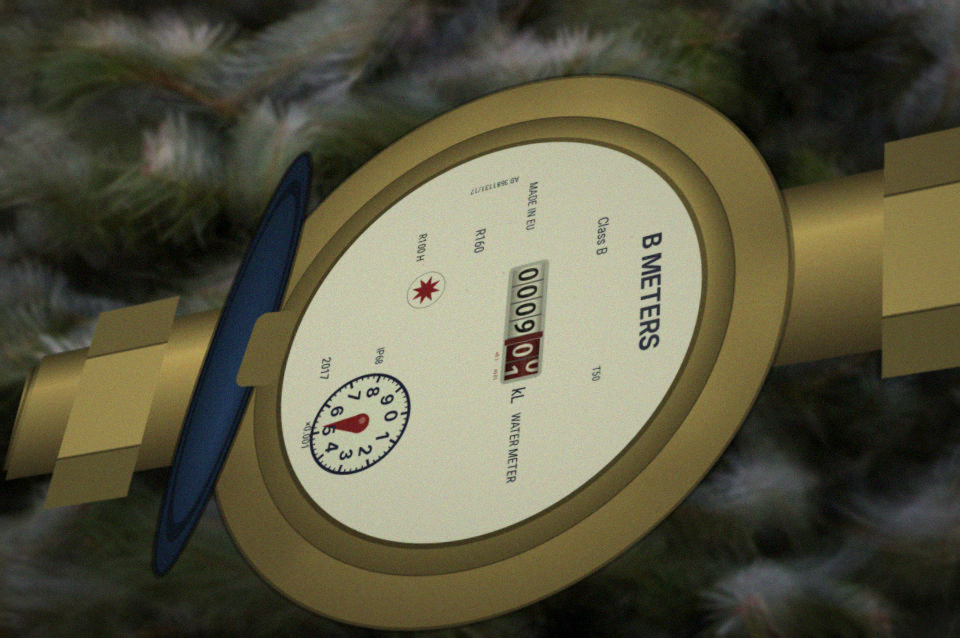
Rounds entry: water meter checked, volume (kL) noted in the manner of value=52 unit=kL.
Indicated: value=9.005 unit=kL
